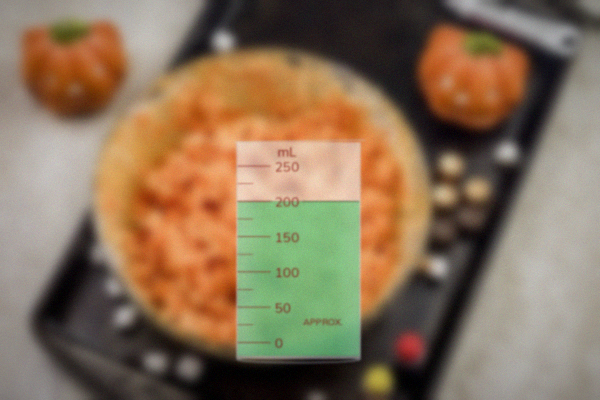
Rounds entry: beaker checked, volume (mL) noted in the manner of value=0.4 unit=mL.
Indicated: value=200 unit=mL
